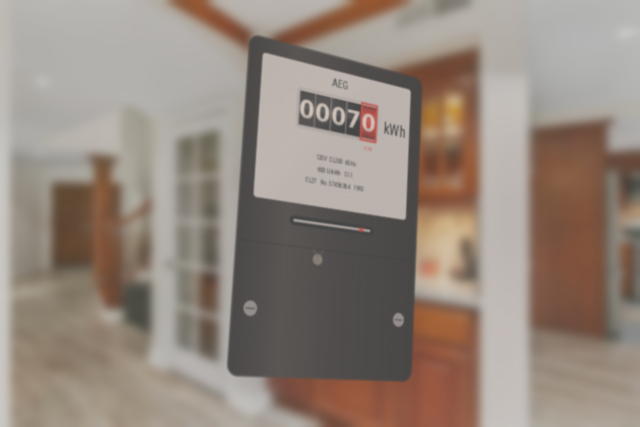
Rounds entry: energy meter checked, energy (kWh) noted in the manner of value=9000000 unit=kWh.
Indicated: value=7.0 unit=kWh
